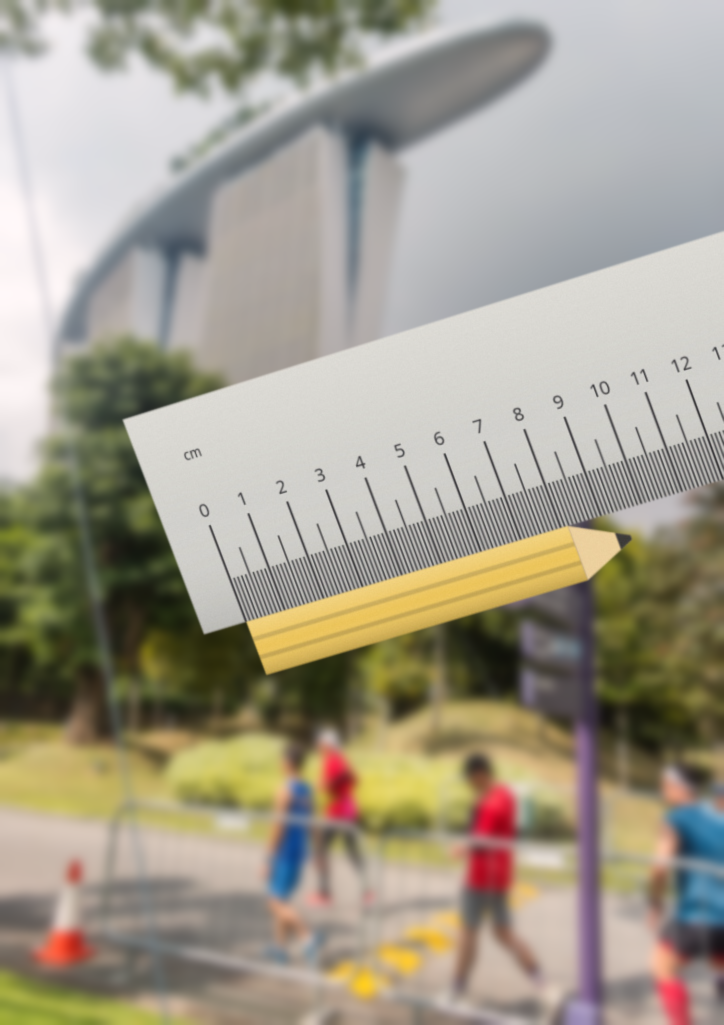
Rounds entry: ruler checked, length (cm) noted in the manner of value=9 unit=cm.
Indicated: value=9.5 unit=cm
